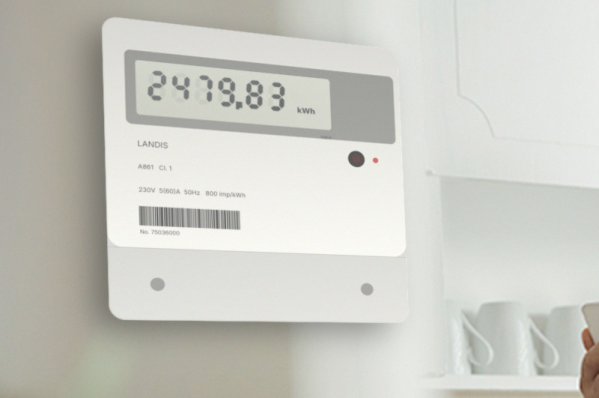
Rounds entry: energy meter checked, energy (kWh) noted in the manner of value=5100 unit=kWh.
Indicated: value=2479.83 unit=kWh
